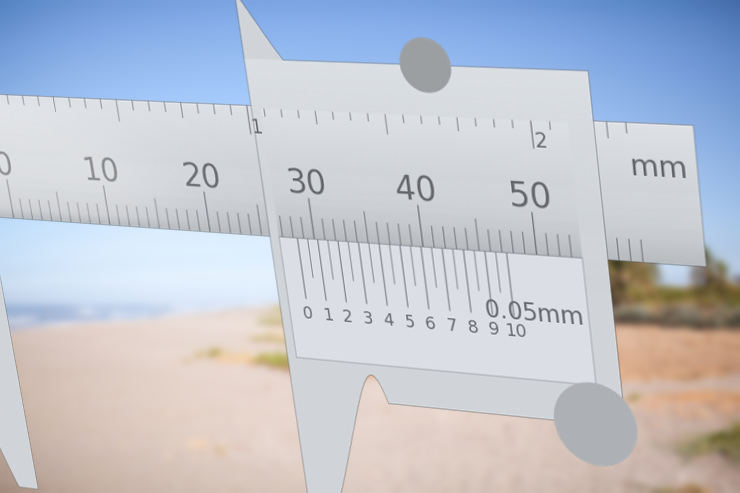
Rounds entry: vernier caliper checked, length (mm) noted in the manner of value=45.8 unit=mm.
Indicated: value=28.4 unit=mm
